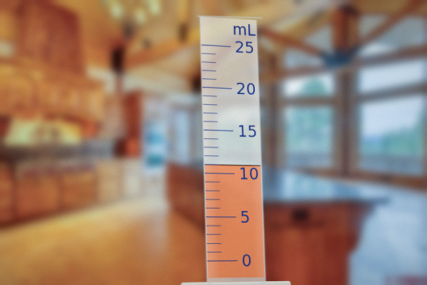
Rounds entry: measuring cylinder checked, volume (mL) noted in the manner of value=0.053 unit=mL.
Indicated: value=11 unit=mL
